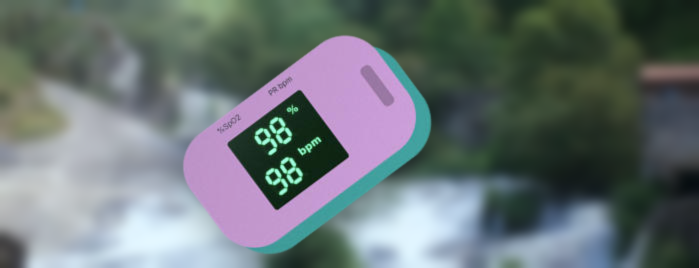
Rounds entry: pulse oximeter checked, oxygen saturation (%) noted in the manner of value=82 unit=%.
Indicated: value=98 unit=%
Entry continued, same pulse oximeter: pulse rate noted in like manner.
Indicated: value=98 unit=bpm
